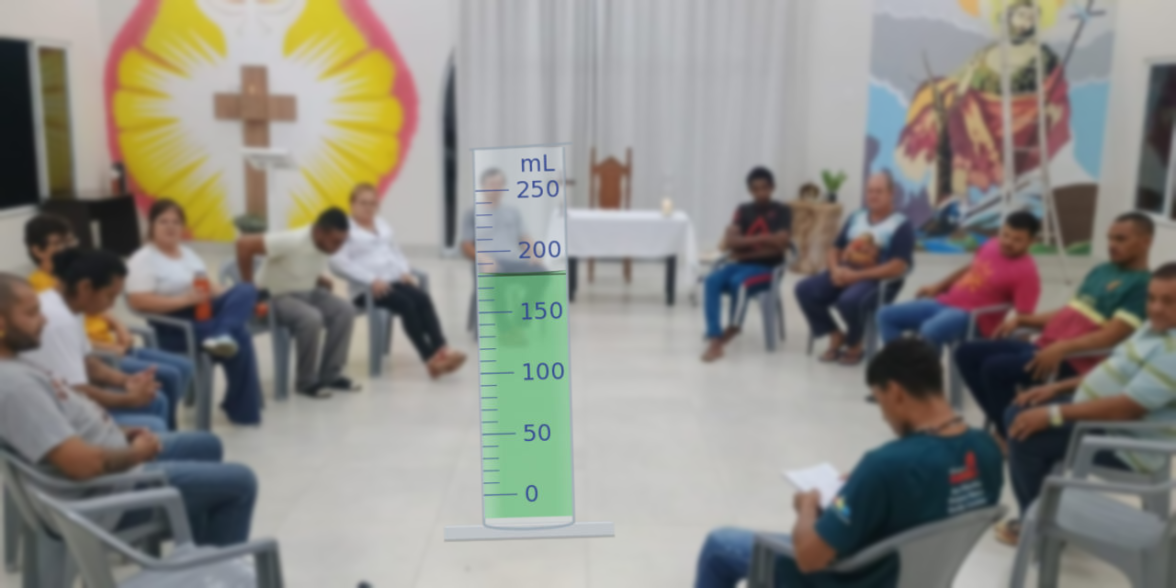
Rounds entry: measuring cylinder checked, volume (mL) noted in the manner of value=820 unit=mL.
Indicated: value=180 unit=mL
